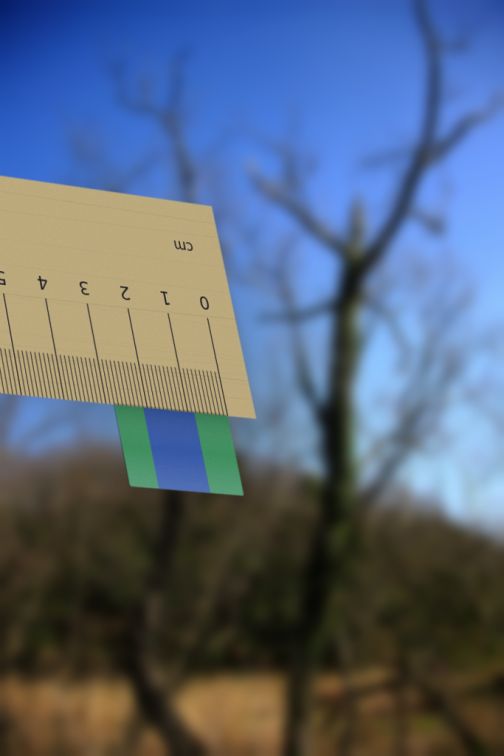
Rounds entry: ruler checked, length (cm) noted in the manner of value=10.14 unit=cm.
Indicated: value=2.8 unit=cm
